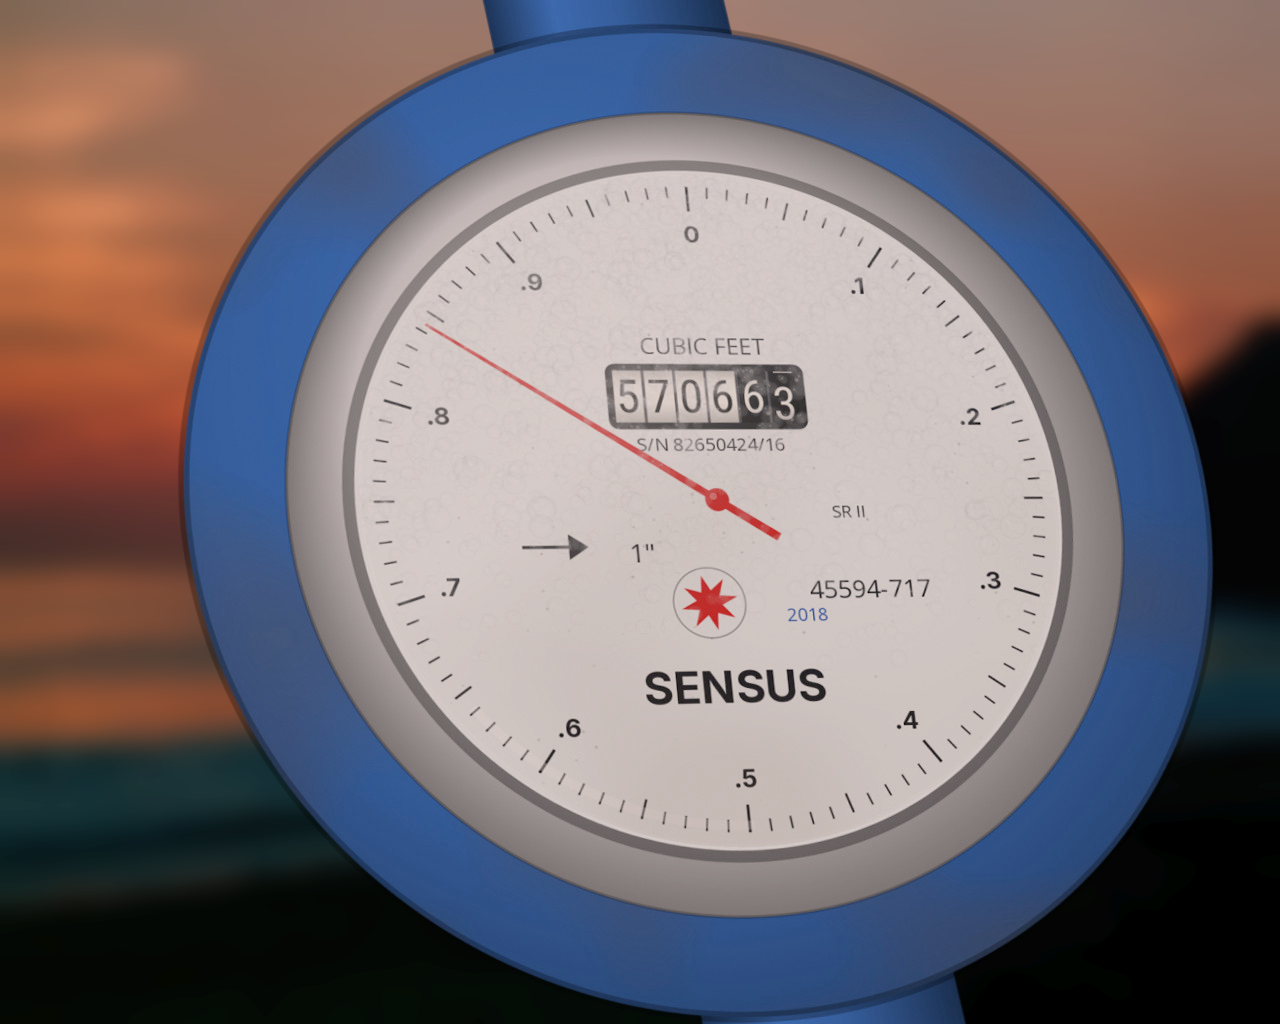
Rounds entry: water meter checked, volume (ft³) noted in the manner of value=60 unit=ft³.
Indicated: value=570662.84 unit=ft³
